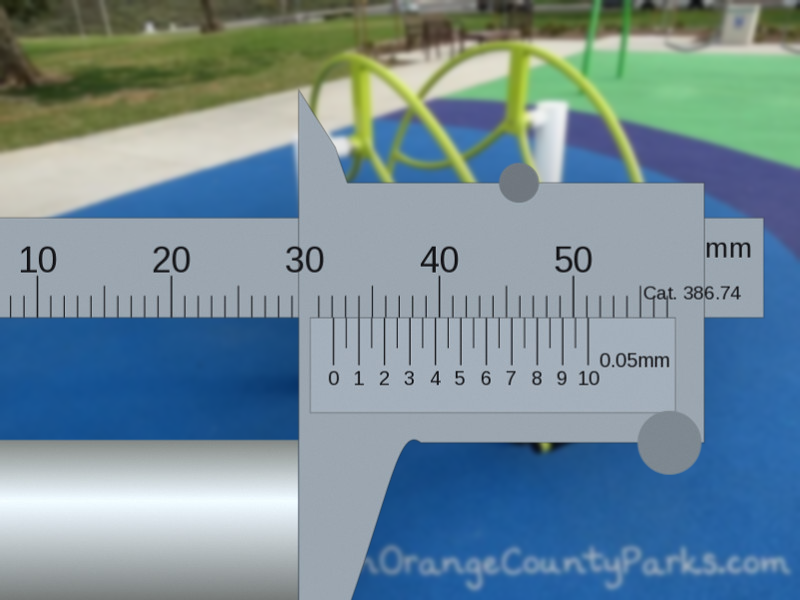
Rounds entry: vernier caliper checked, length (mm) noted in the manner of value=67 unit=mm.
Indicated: value=32.1 unit=mm
